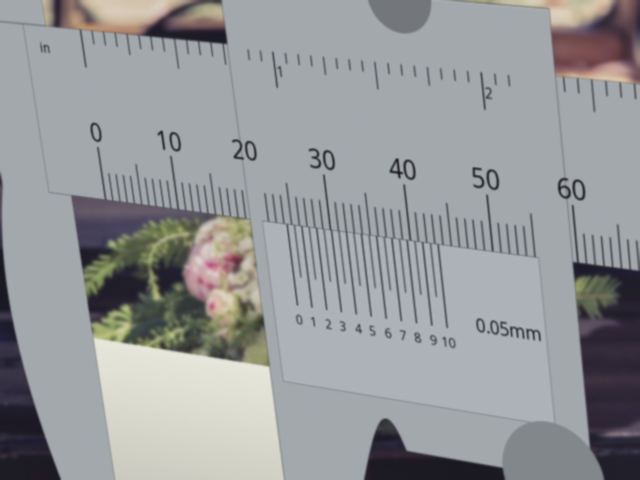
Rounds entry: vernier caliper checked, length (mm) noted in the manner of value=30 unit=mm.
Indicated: value=24.4 unit=mm
